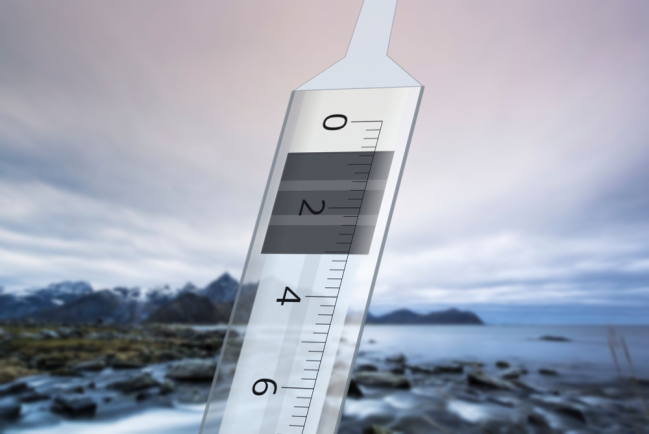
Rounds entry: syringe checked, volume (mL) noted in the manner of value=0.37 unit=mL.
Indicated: value=0.7 unit=mL
